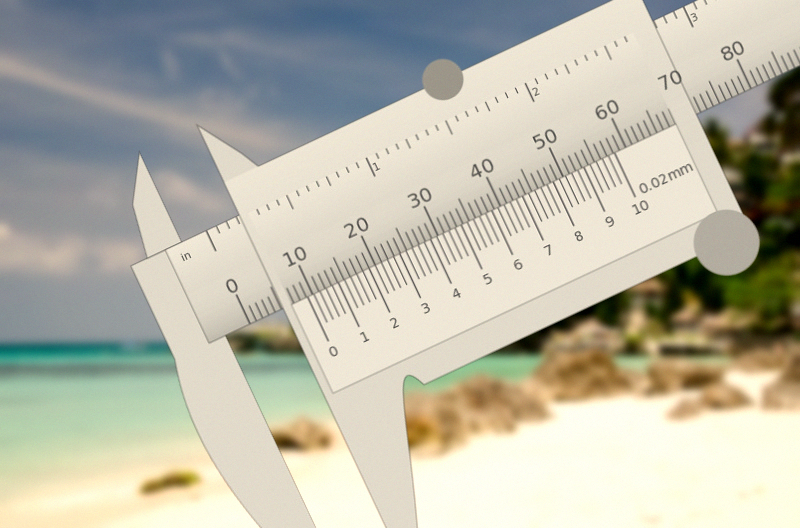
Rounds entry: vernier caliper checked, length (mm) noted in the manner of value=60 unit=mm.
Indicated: value=9.2 unit=mm
